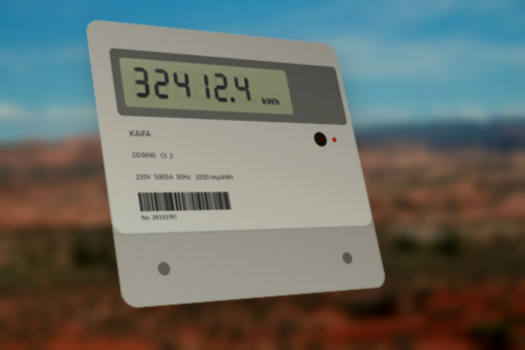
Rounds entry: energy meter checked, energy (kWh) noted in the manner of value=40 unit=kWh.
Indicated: value=32412.4 unit=kWh
